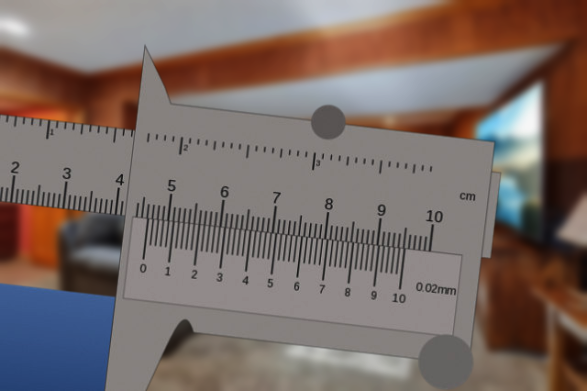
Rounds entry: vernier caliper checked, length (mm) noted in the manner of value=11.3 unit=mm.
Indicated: value=46.2 unit=mm
